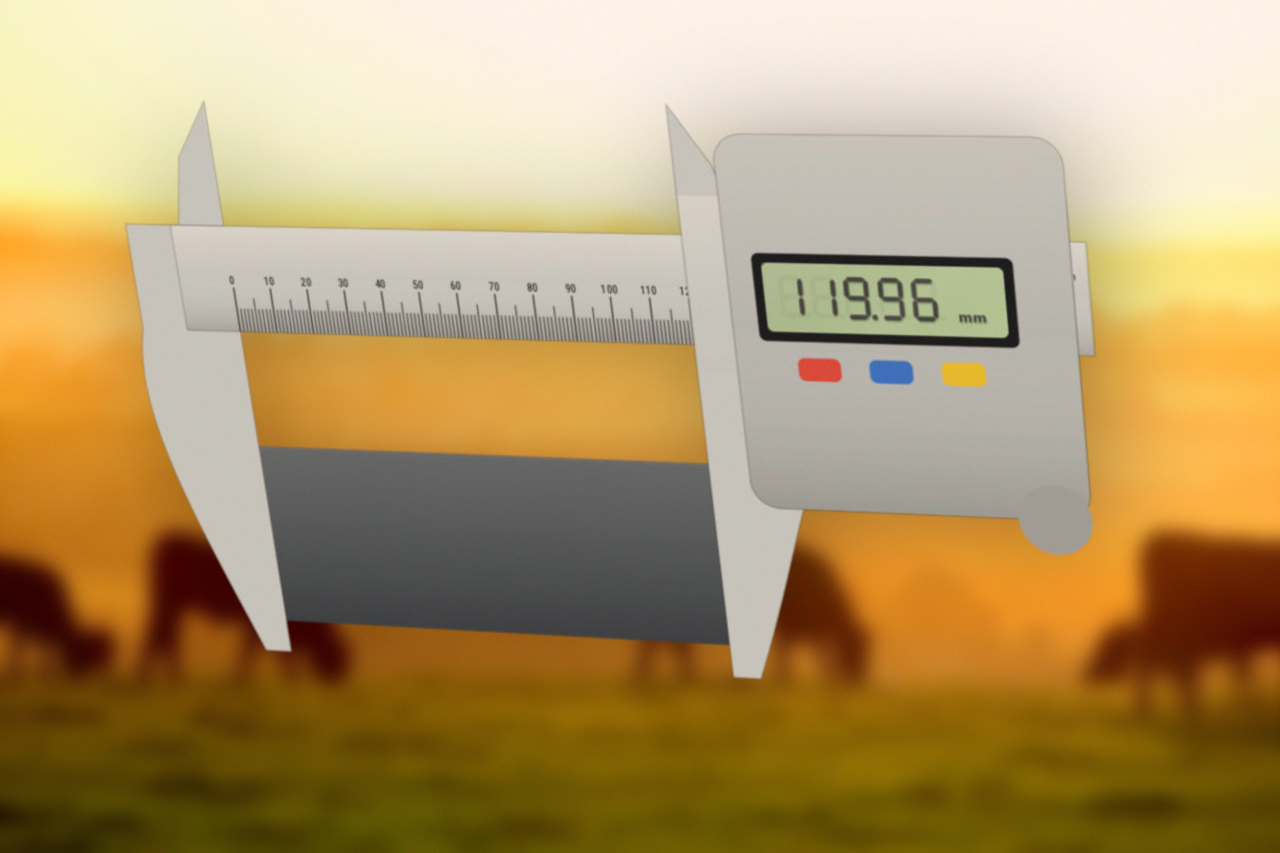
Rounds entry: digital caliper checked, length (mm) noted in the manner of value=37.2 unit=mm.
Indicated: value=119.96 unit=mm
